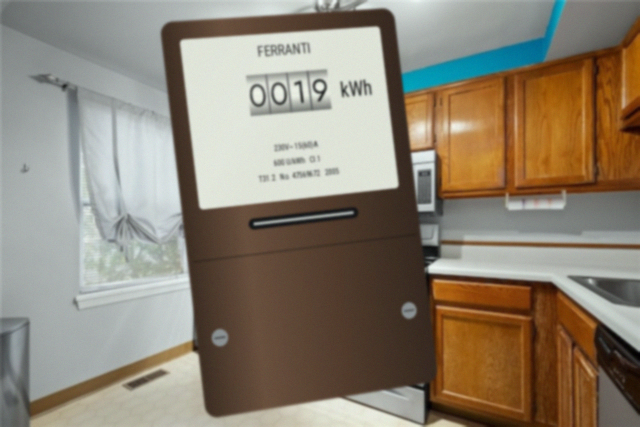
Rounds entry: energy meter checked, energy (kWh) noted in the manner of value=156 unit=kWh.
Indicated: value=19 unit=kWh
